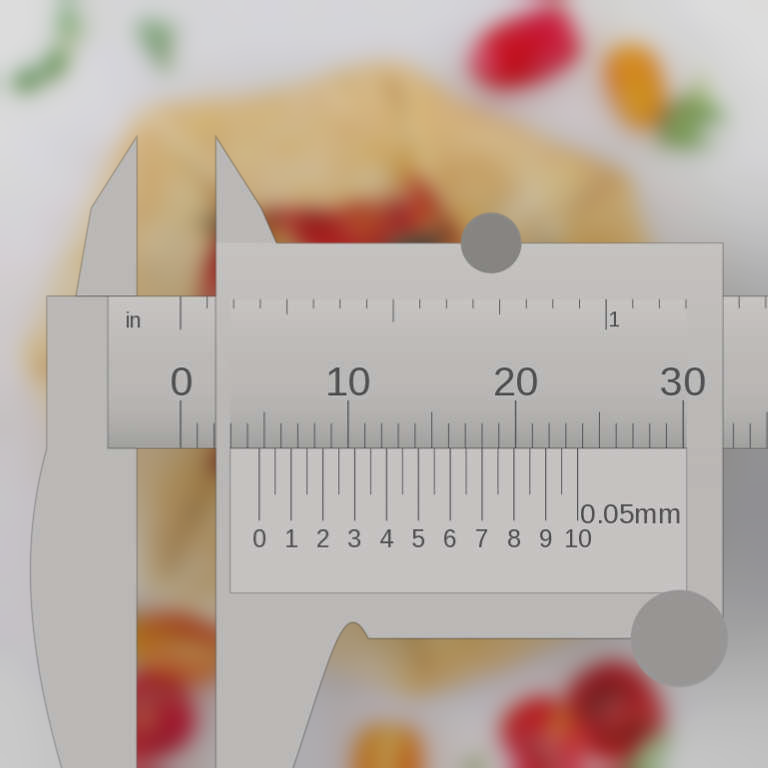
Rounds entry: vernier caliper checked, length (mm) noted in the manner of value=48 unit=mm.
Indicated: value=4.7 unit=mm
